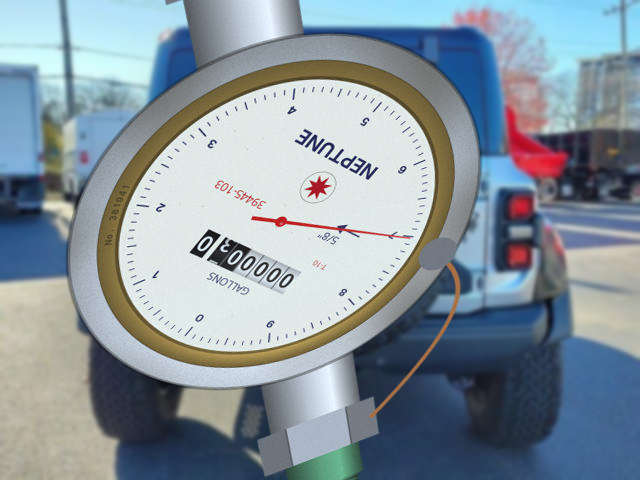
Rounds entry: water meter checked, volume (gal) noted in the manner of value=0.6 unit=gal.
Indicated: value=27.0 unit=gal
